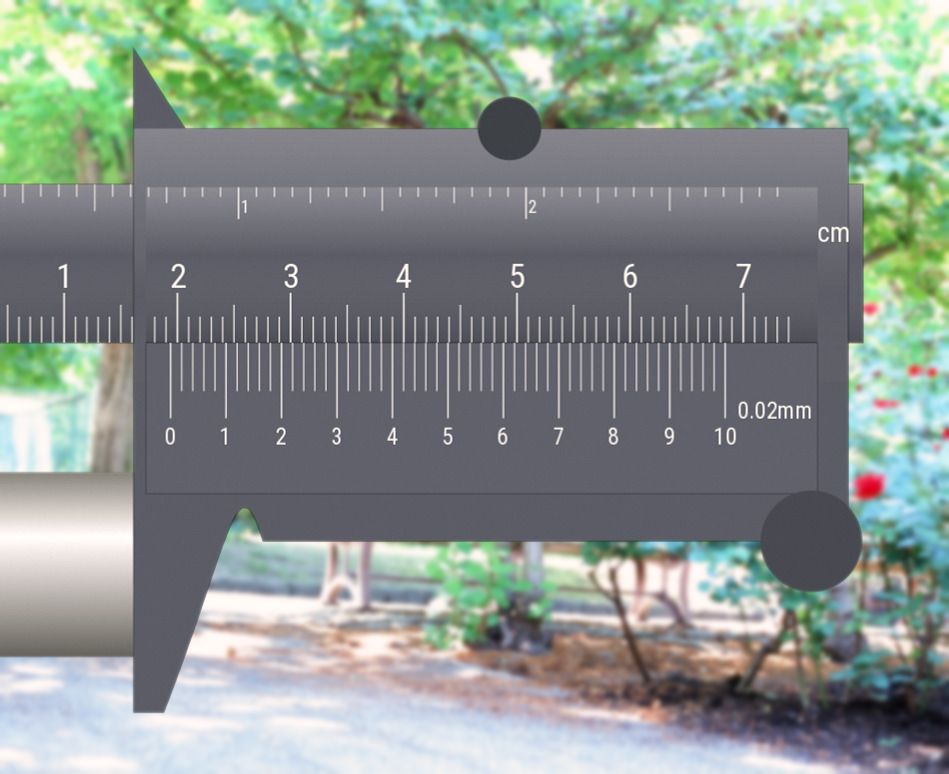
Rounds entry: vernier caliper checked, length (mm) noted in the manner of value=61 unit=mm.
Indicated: value=19.4 unit=mm
